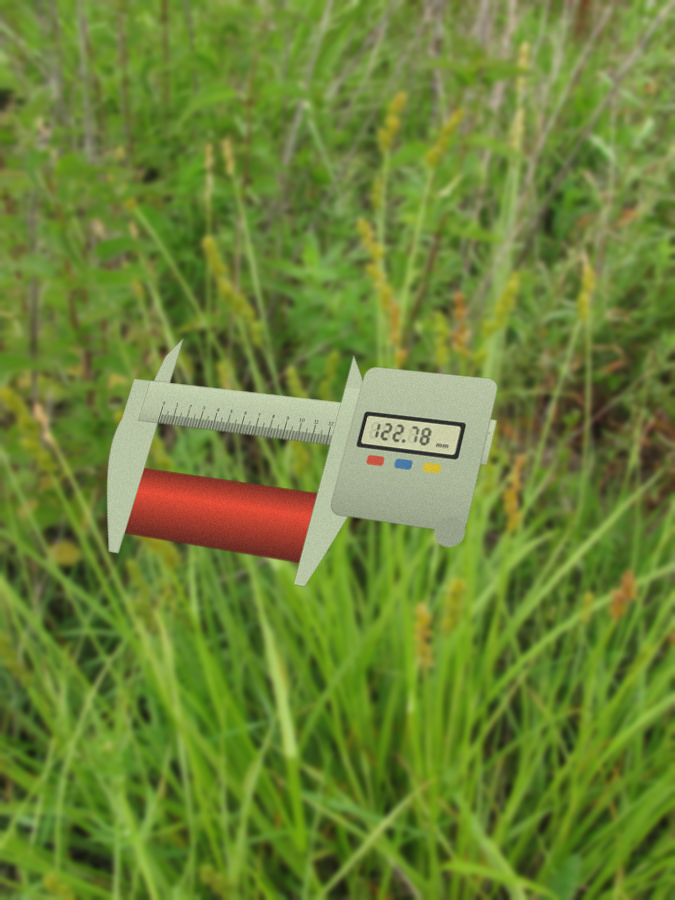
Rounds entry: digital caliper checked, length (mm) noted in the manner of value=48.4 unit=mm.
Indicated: value=122.78 unit=mm
